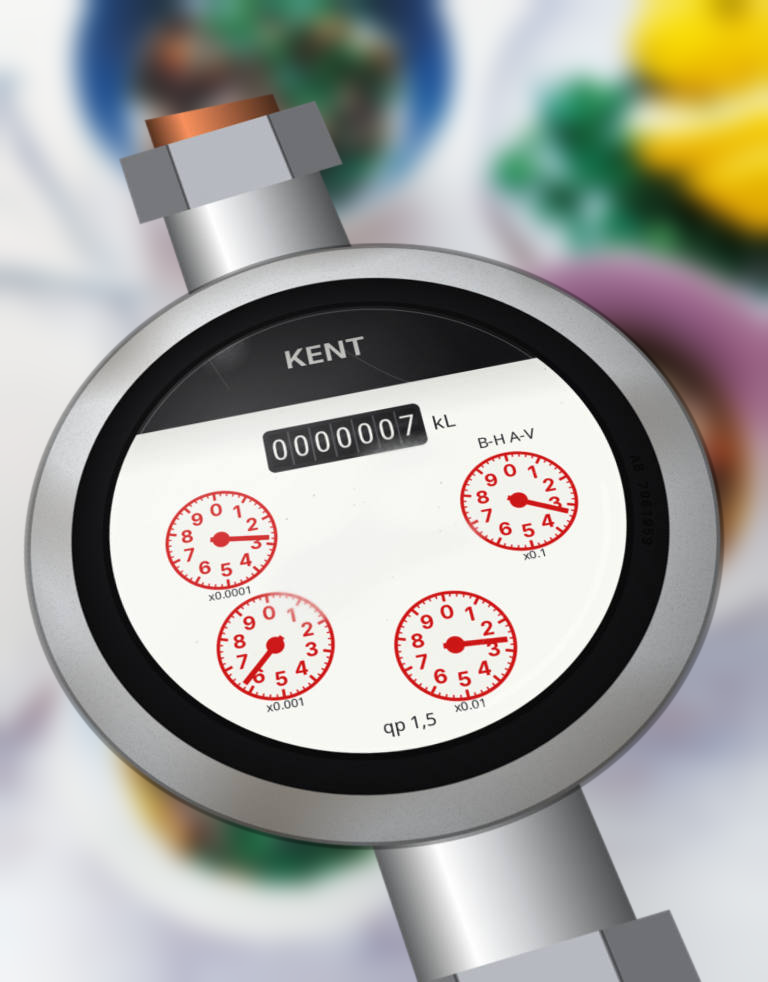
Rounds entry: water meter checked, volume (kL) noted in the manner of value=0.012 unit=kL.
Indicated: value=7.3262 unit=kL
